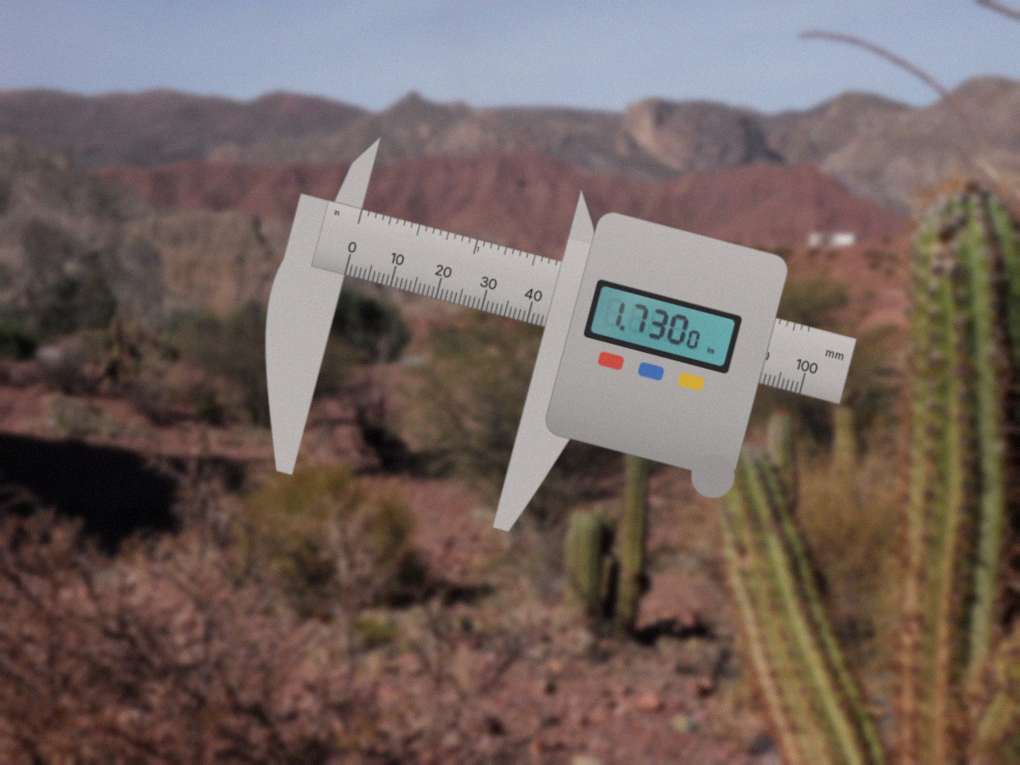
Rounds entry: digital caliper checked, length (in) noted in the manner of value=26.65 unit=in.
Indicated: value=1.7300 unit=in
